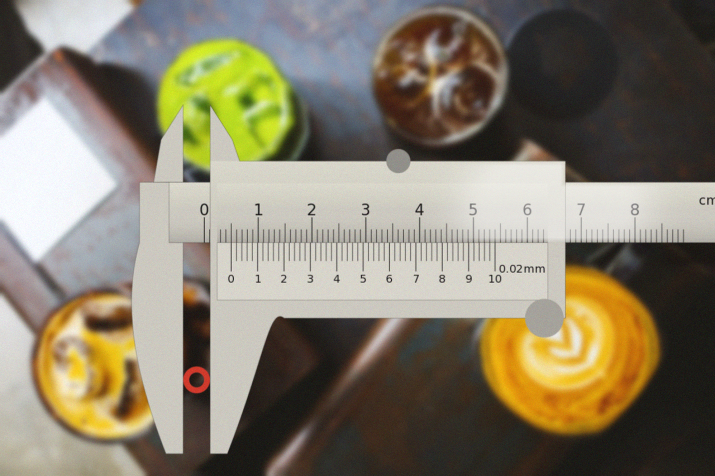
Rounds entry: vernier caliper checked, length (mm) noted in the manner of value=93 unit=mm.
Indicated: value=5.0 unit=mm
